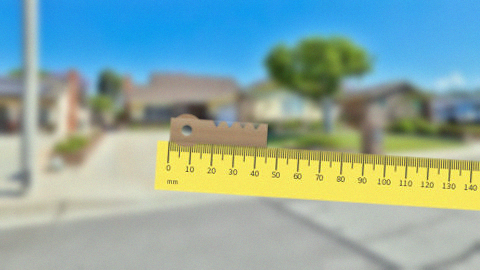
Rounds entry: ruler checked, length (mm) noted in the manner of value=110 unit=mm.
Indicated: value=45 unit=mm
